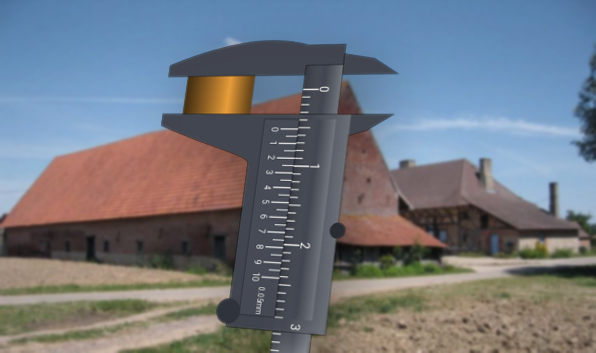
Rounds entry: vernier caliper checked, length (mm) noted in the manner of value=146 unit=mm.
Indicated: value=5.2 unit=mm
